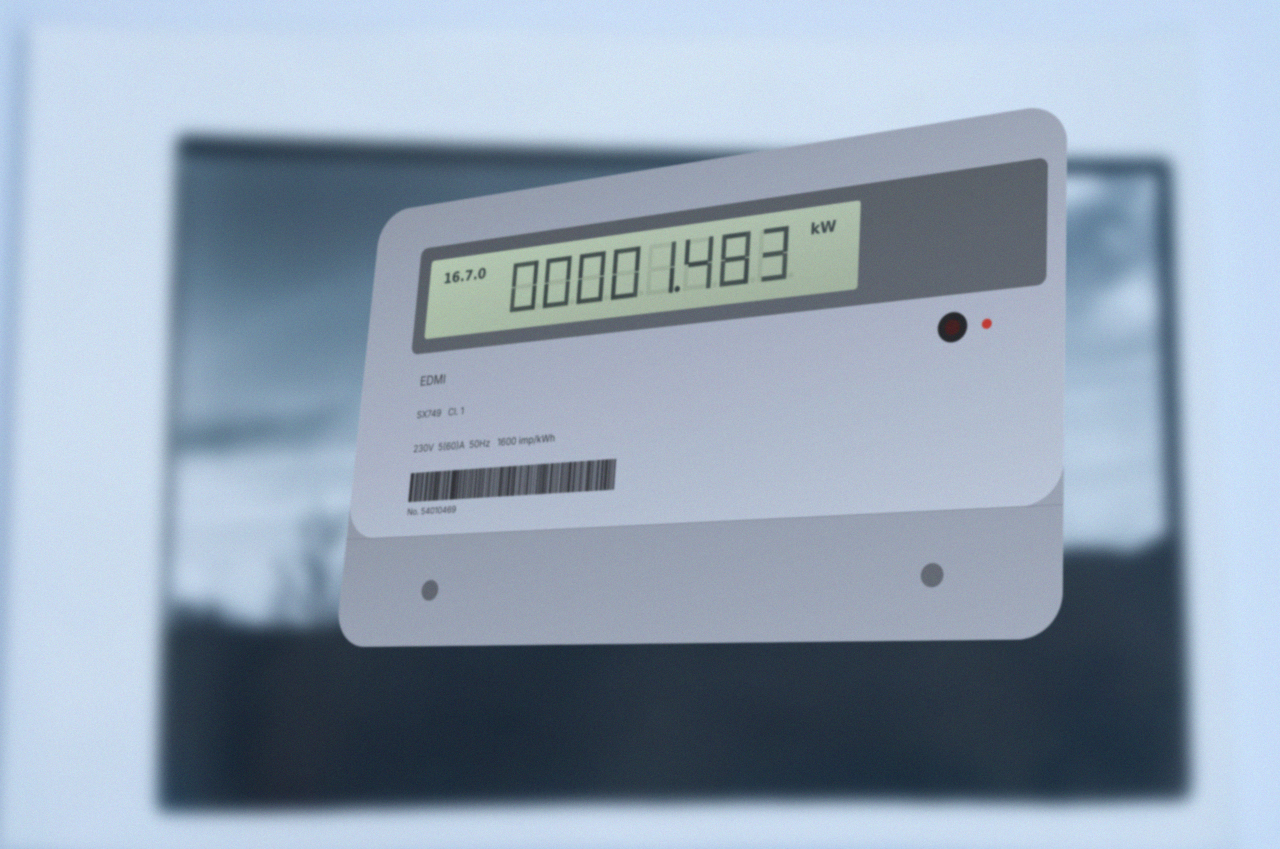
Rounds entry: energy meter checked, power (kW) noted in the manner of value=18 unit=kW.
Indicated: value=1.483 unit=kW
